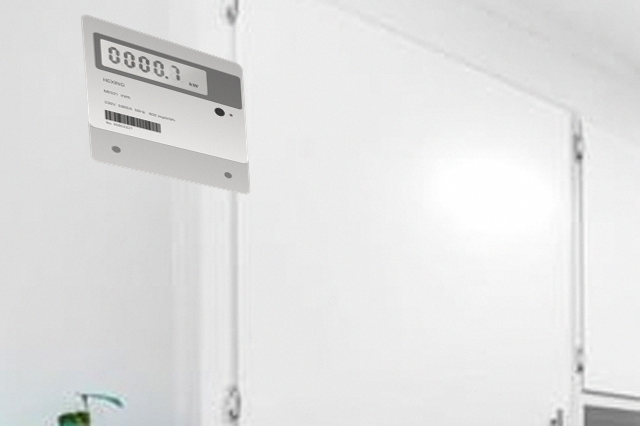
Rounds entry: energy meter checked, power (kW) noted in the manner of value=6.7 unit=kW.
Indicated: value=0.7 unit=kW
